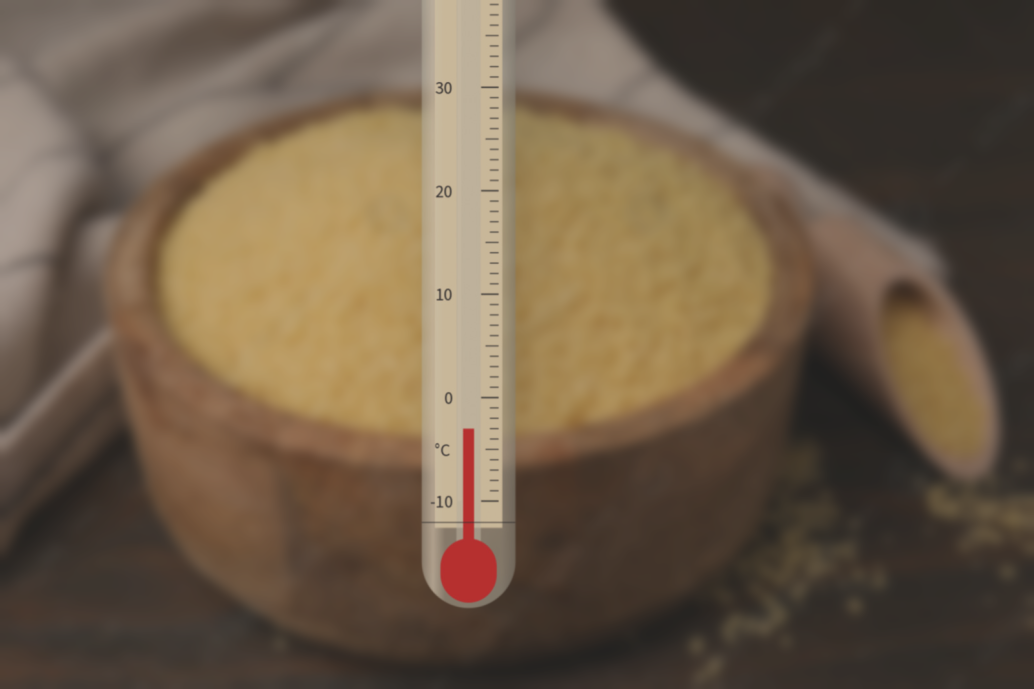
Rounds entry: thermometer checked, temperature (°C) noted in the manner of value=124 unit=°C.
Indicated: value=-3 unit=°C
